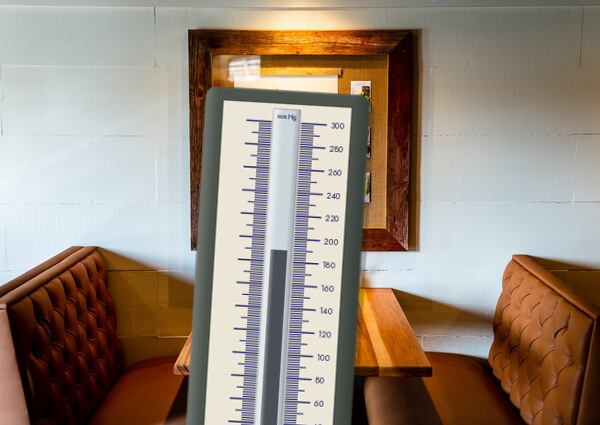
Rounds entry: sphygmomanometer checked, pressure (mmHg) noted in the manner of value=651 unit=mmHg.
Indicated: value=190 unit=mmHg
